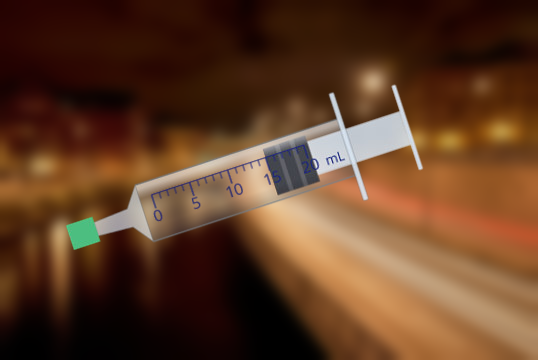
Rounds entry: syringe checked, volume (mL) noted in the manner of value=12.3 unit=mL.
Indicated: value=15 unit=mL
